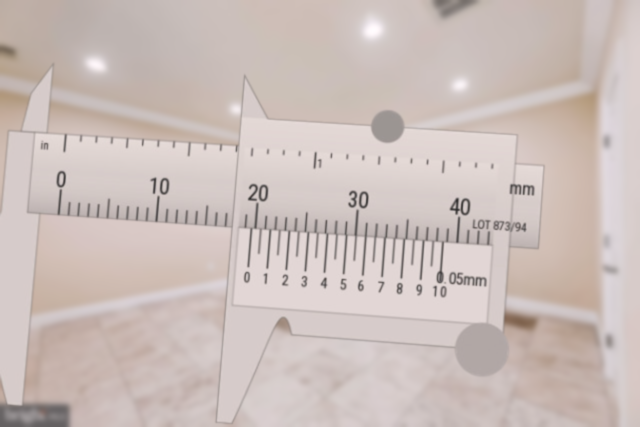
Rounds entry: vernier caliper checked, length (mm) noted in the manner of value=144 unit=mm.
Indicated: value=19.6 unit=mm
